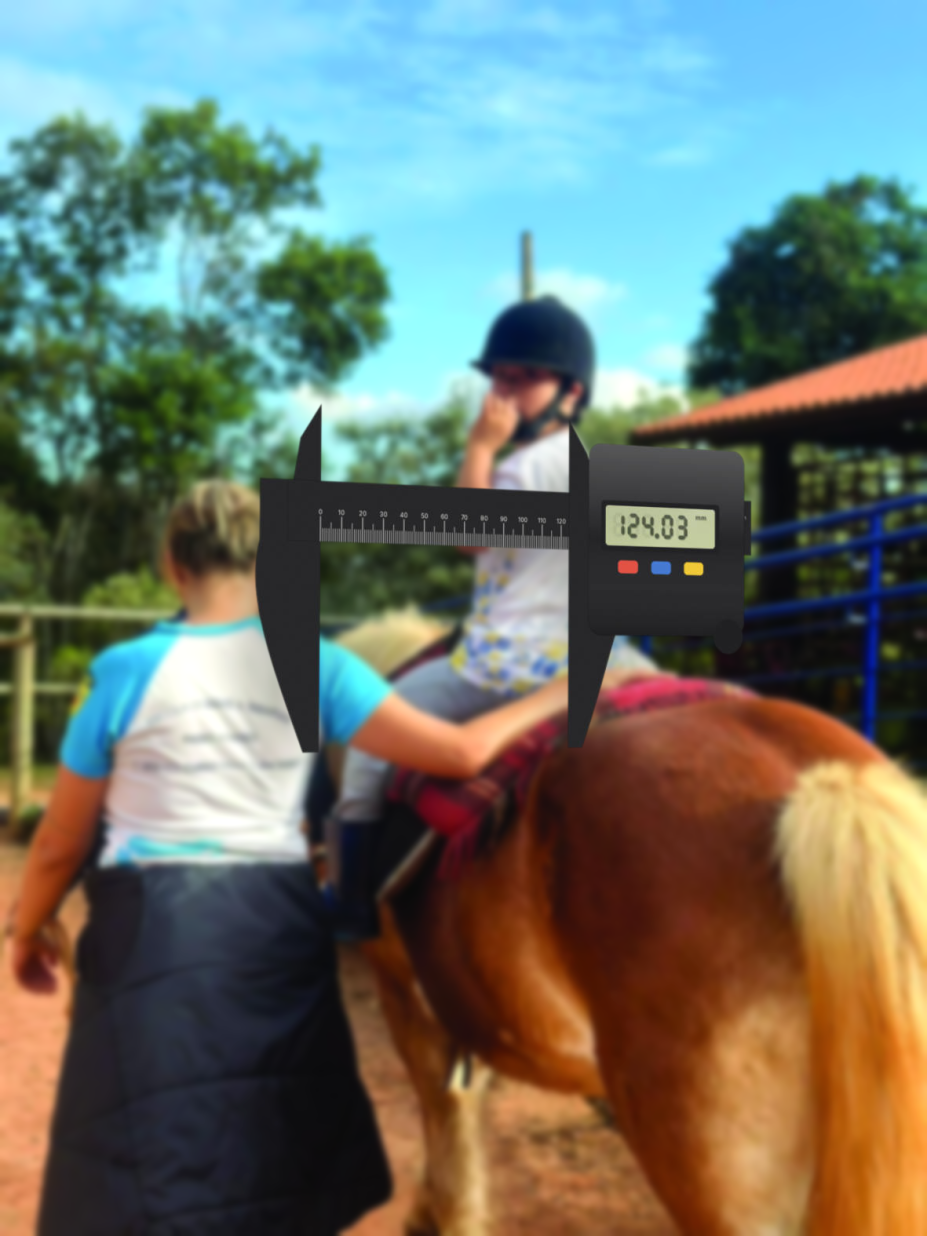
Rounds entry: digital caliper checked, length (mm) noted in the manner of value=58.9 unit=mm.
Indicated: value=124.03 unit=mm
